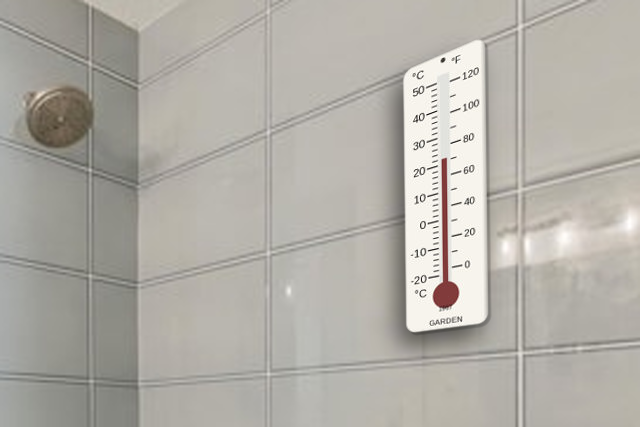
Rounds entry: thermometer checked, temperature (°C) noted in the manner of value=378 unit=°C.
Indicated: value=22 unit=°C
